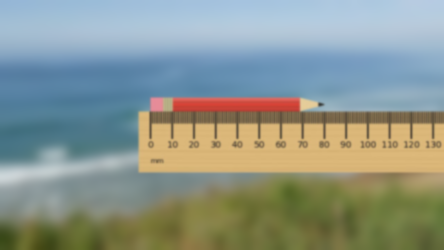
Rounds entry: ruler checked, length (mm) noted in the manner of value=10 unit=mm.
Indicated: value=80 unit=mm
